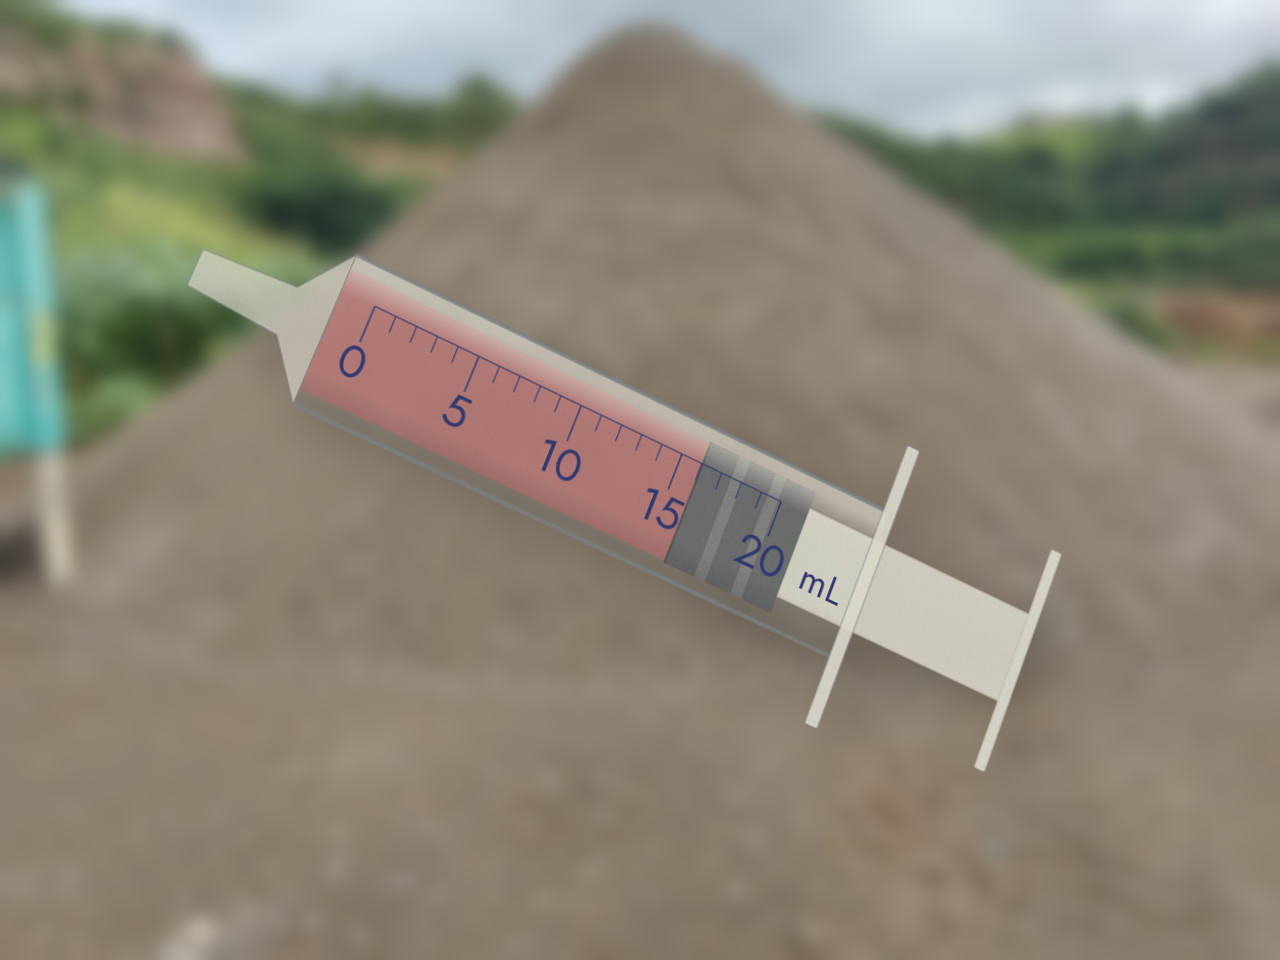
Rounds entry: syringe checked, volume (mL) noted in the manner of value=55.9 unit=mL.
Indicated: value=16 unit=mL
